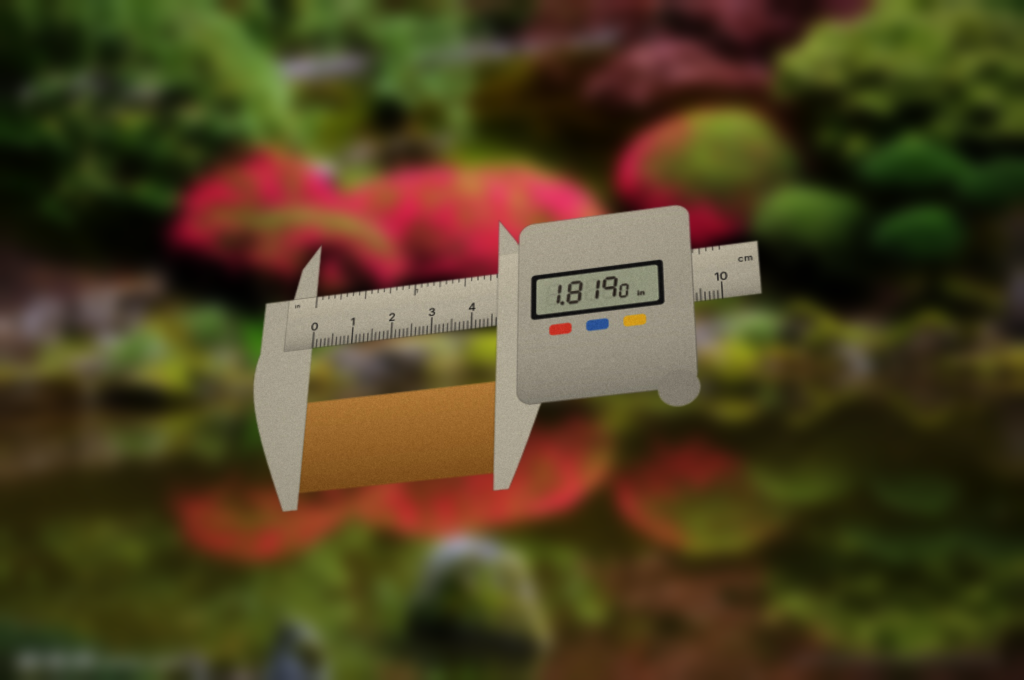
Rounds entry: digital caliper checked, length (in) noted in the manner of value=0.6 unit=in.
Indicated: value=1.8190 unit=in
